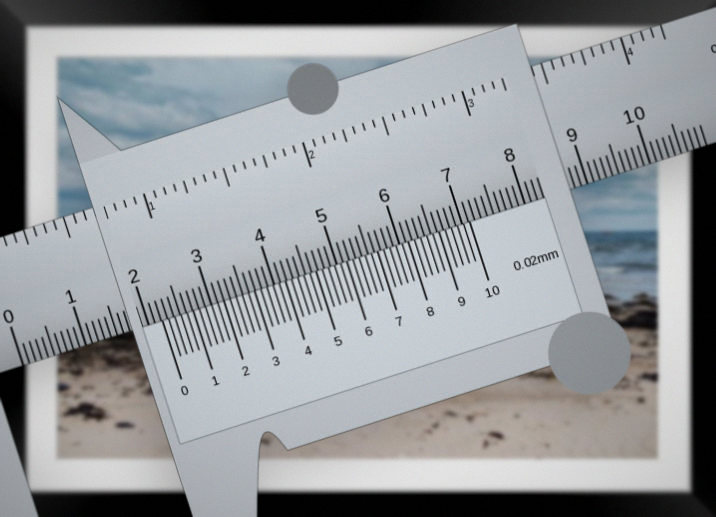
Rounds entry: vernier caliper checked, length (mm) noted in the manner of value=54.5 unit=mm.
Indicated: value=22.2 unit=mm
